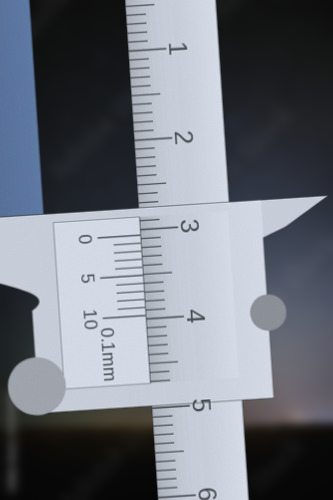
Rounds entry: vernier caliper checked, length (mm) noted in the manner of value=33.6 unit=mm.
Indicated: value=30.6 unit=mm
